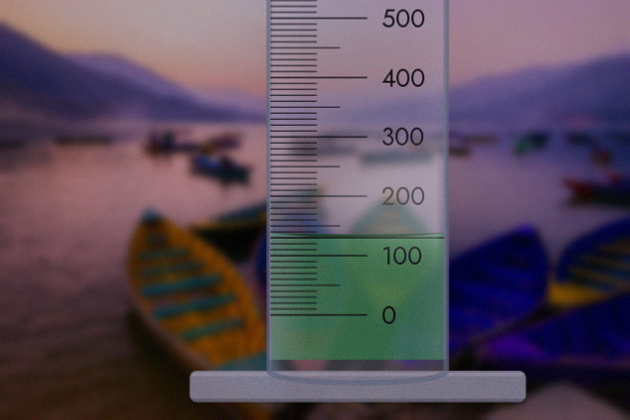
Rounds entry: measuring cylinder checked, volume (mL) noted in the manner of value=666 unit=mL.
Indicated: value=130 unit=mL
